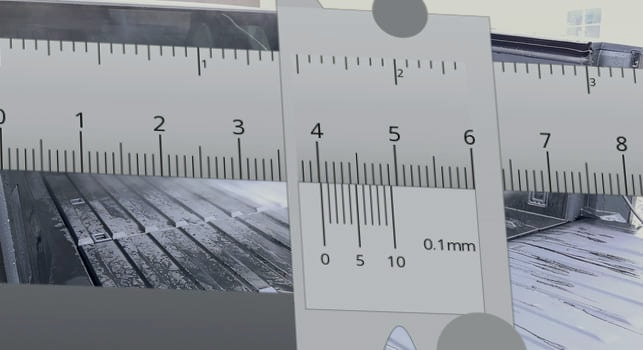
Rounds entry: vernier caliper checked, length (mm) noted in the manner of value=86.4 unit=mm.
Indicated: value=40.2 unit=mm
